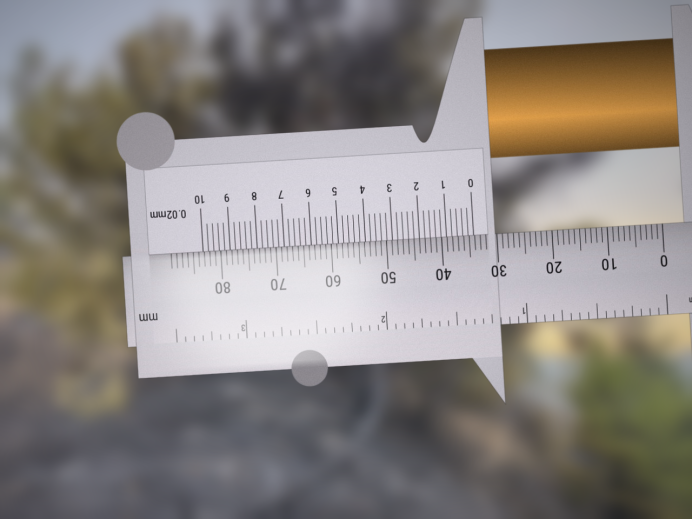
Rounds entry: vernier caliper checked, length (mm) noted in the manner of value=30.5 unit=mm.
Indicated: value=34.2 unit=mm
